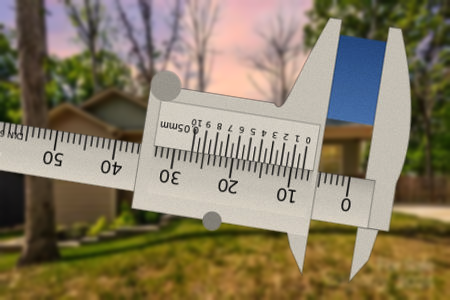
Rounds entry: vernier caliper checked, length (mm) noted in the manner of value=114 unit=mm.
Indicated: value=8.0 unit=mm
